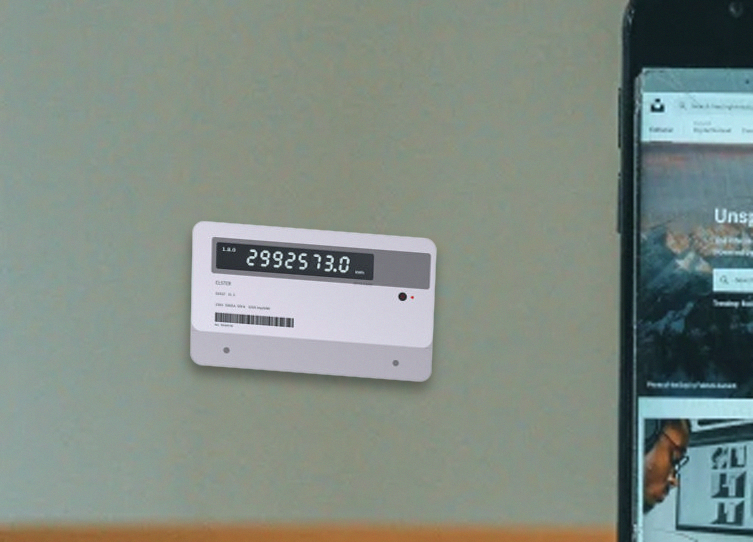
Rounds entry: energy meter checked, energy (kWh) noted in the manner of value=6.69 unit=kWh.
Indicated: value=2992573.0 unit=kWh
